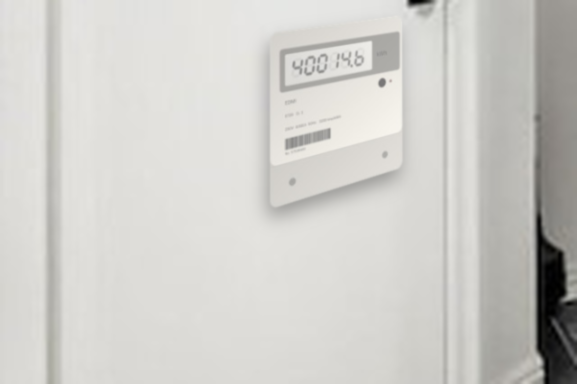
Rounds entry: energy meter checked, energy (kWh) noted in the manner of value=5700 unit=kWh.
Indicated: value=40014.6 unit=kWh
